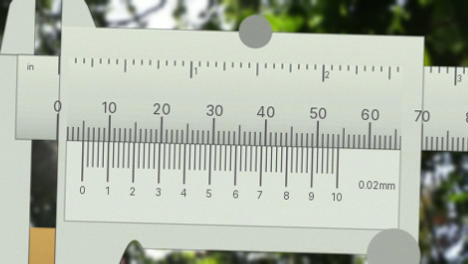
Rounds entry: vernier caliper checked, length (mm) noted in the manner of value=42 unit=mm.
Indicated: value=5.0 unit=mm
